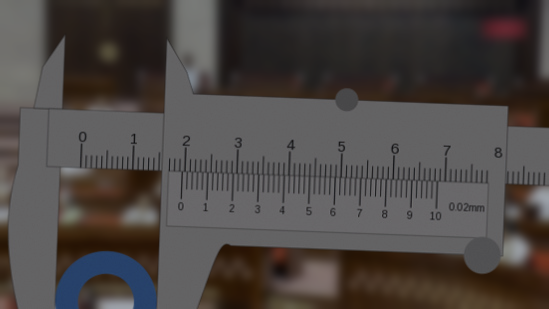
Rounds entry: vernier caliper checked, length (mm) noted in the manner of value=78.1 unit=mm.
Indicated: value=19.5 unit=mm
